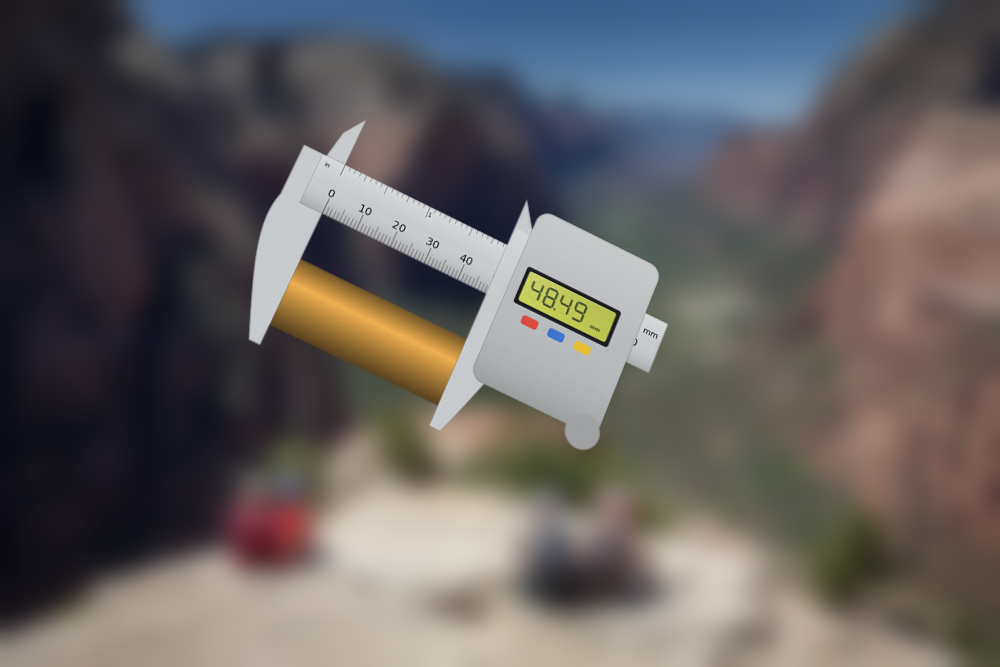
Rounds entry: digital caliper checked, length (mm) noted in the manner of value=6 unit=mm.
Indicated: value=48.49 unit=mm
